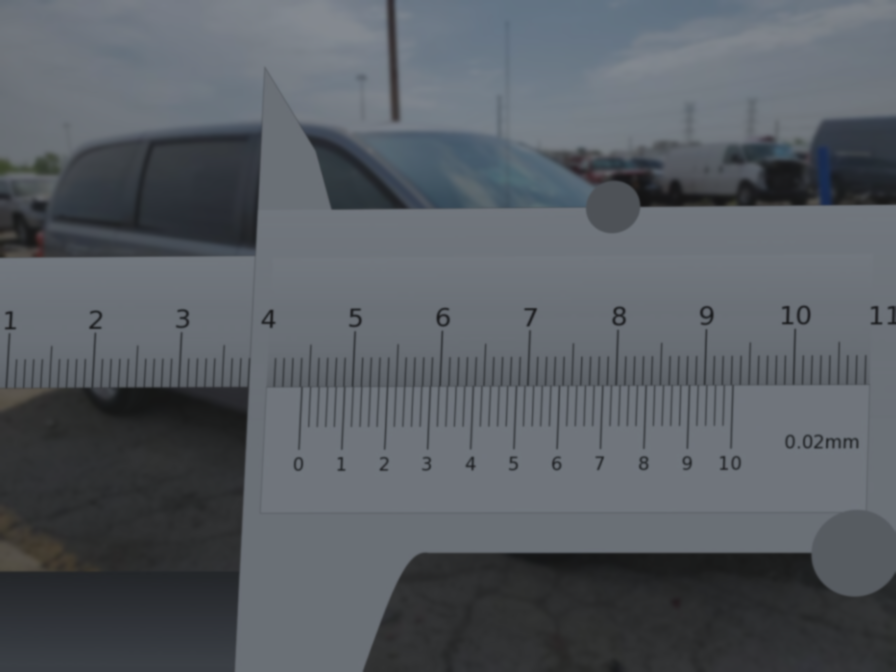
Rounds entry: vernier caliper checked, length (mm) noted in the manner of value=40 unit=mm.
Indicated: value=44.2 unit=mm
